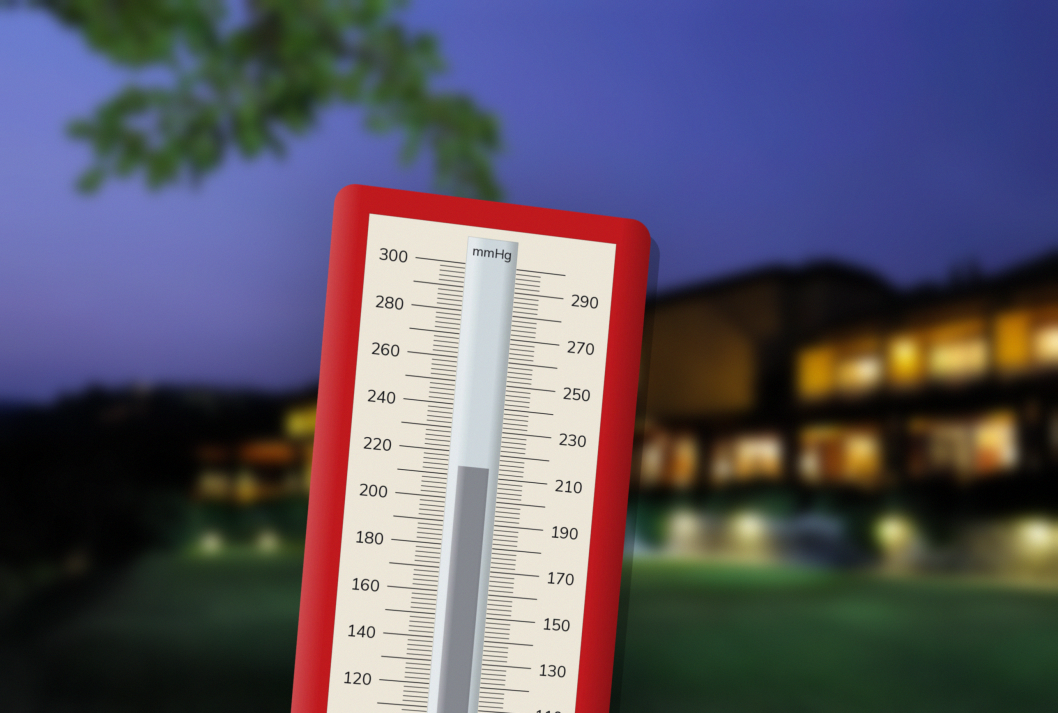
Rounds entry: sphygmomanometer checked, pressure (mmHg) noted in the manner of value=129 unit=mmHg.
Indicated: value=214 unit=mmHg
